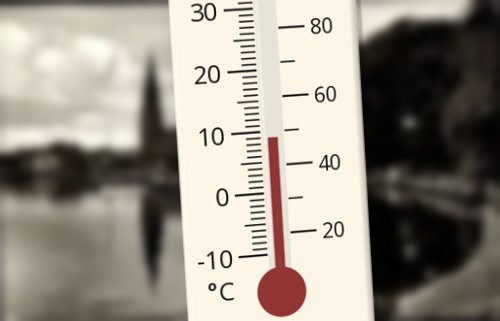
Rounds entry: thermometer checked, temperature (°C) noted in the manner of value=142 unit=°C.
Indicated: value=9 unit=°C
